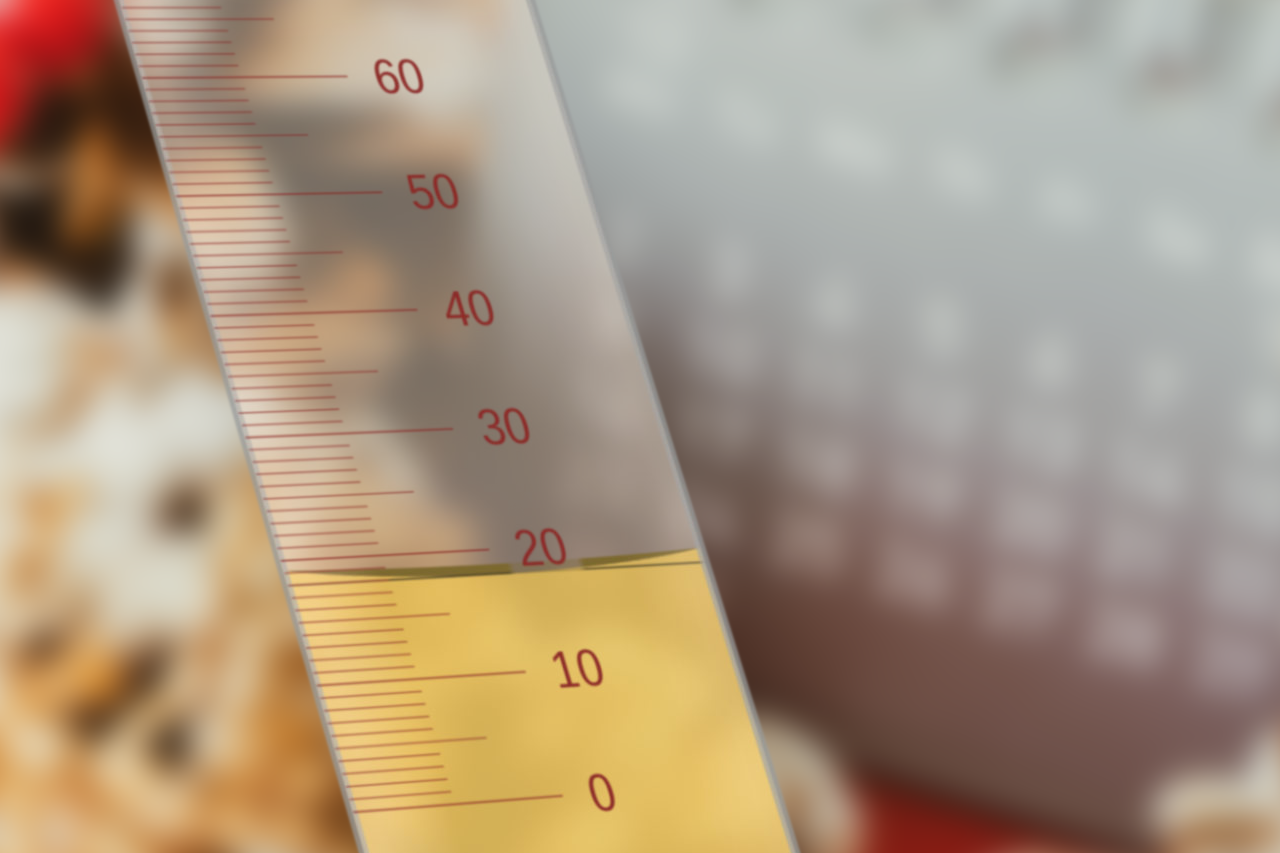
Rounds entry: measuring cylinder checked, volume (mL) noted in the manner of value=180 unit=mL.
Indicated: value=18 unit=mL
